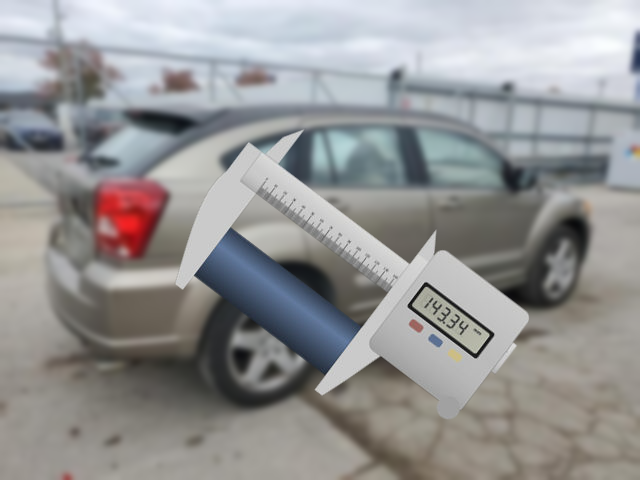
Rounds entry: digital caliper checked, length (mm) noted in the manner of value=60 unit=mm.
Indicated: value=143.34 unit=mm
